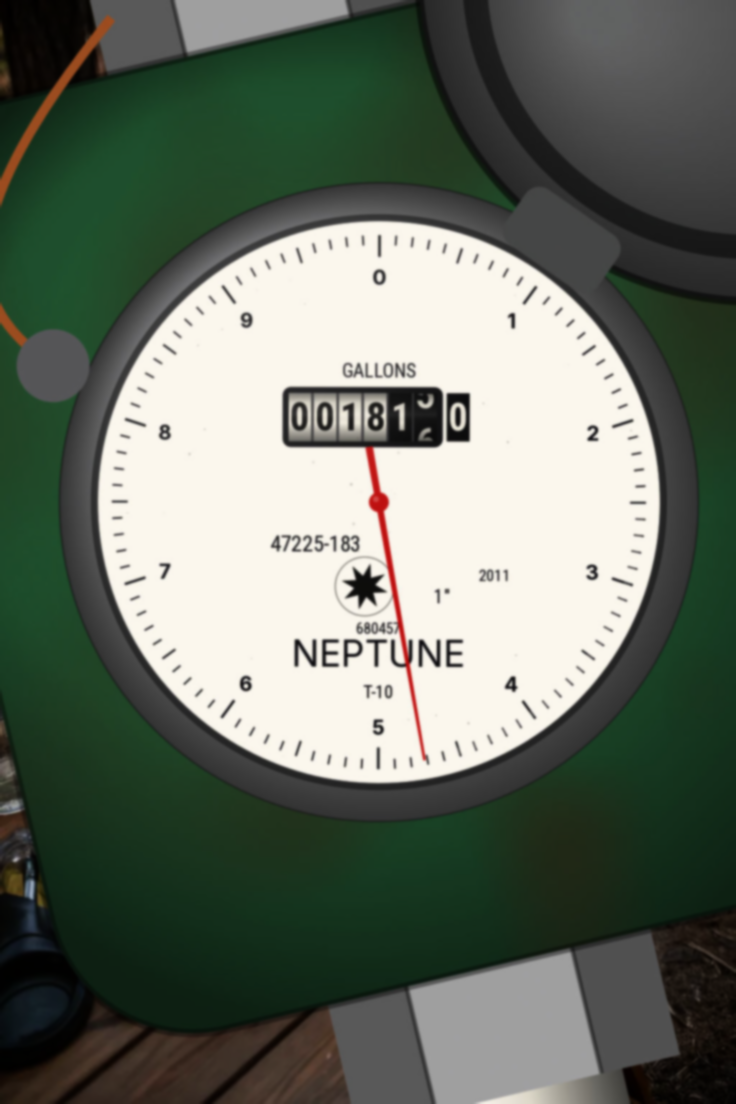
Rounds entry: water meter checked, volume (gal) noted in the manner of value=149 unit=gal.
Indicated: value=18154.7 unit=gal
